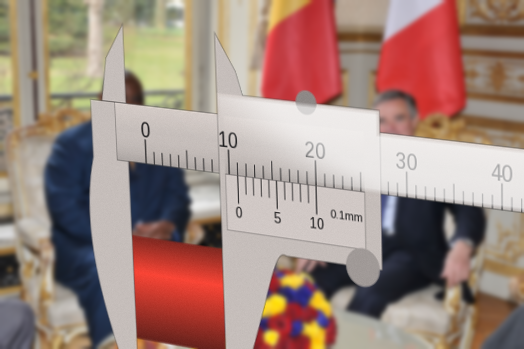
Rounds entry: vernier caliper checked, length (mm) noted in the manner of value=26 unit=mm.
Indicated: value=11.0 unit=mm
